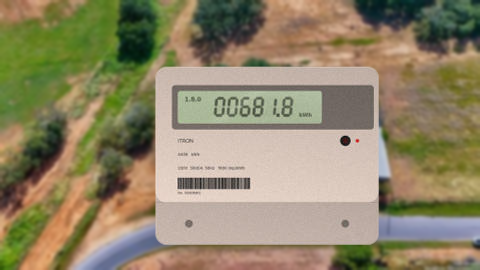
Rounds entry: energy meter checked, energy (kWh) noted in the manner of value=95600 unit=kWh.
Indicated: value=681.8 unit=kWh
